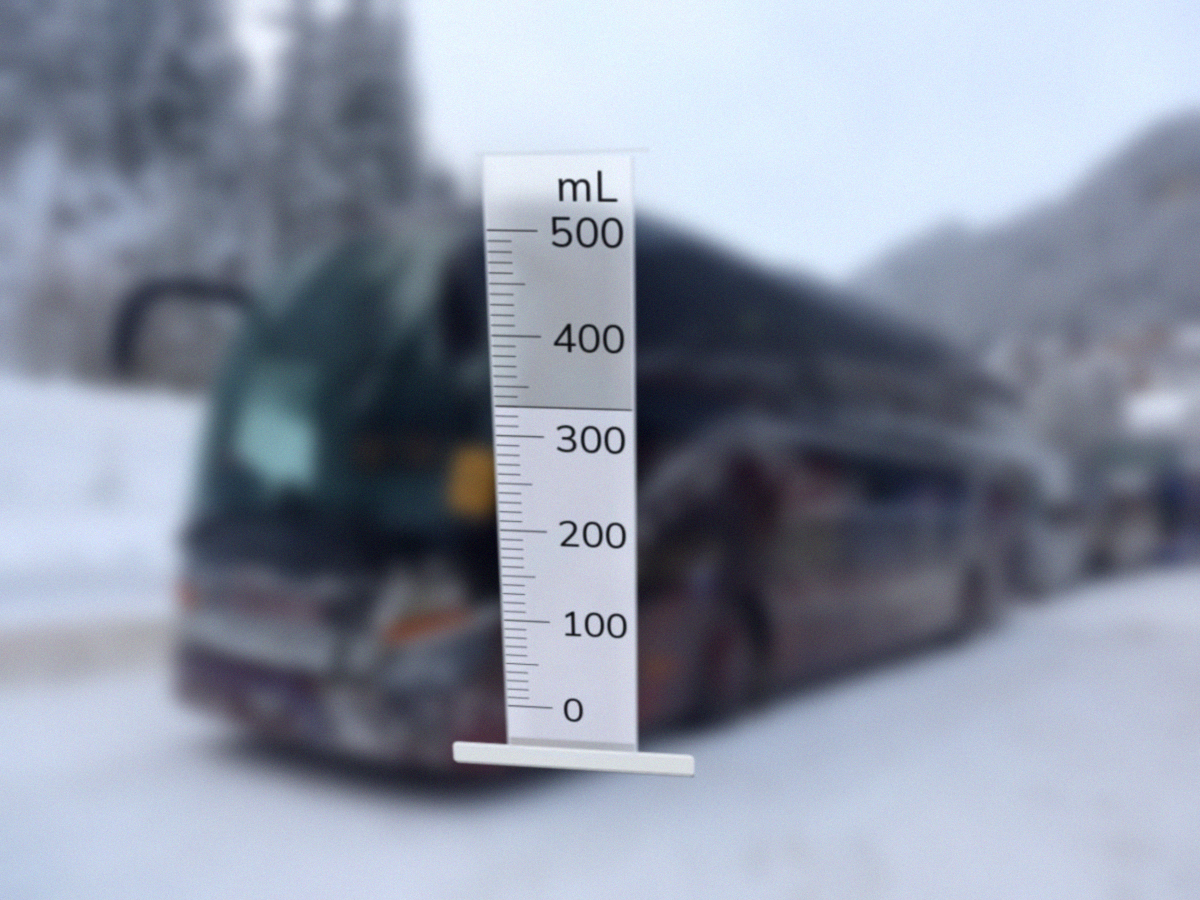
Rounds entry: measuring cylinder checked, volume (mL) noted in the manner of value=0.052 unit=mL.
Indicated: value=330 unit=mL
